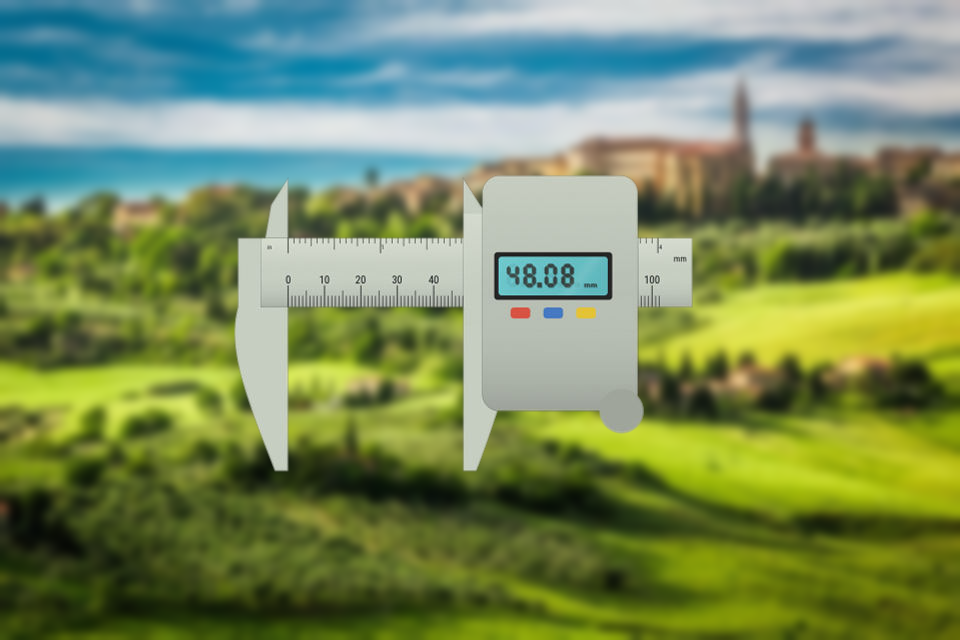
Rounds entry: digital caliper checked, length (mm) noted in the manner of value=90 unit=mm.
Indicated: value=48.08 unit=mm
